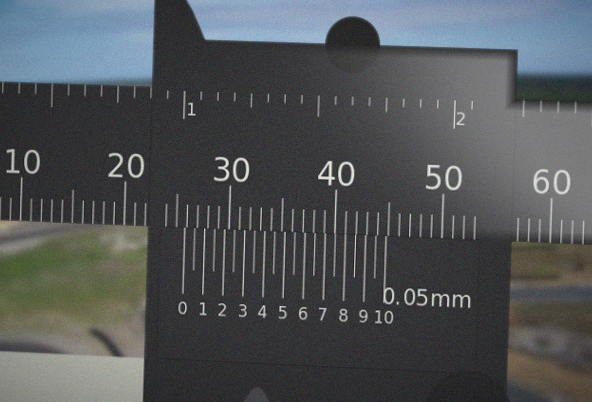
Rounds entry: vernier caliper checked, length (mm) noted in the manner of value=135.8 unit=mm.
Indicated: value=25.8 unit=mm
